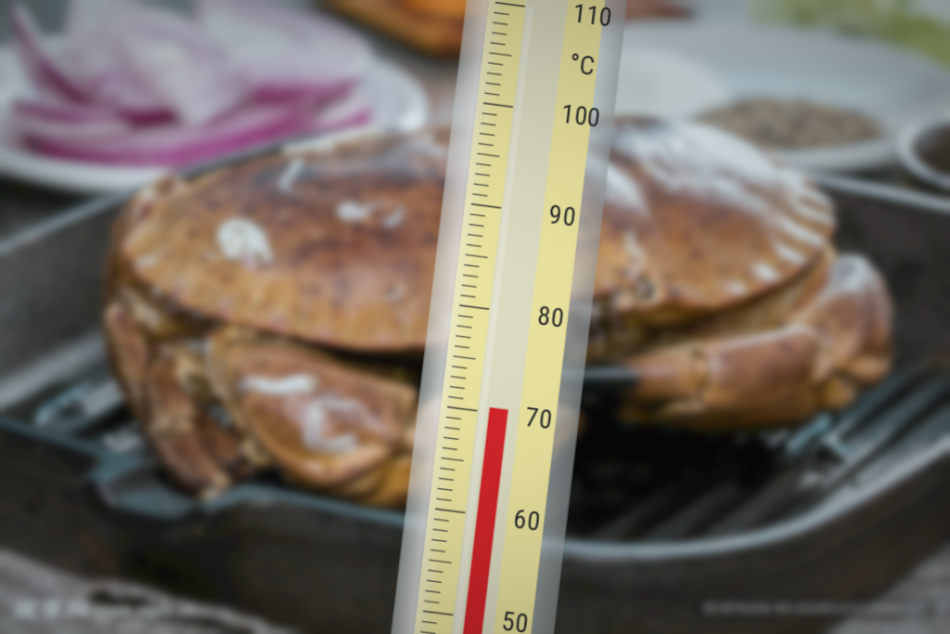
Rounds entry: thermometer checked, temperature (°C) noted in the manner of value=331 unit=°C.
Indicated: value=70.5 unit=°C
